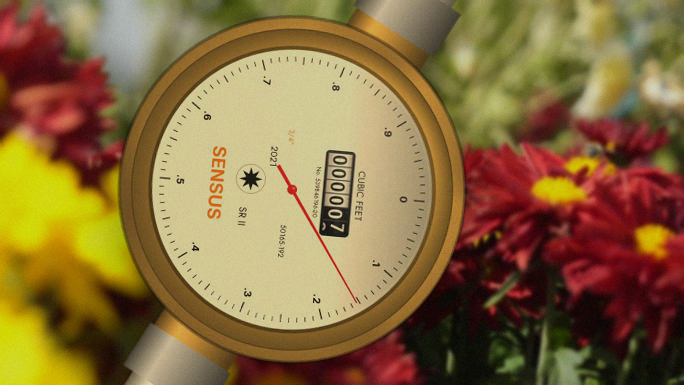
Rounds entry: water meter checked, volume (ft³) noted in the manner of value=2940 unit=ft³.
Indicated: value=7.15 unit=ft³
